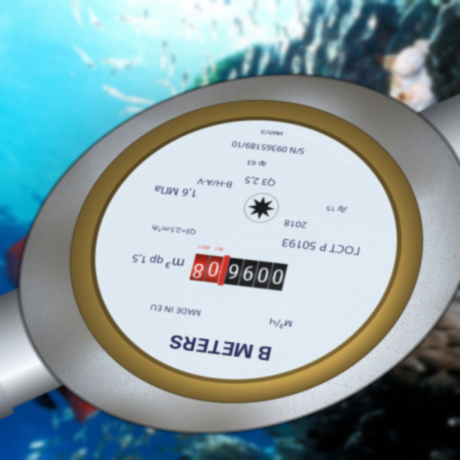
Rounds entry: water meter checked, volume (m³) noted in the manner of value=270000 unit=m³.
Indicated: value=96.08 unit=m³
